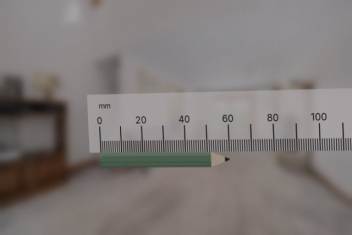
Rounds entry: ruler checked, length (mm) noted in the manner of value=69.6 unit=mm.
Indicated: value=60 unit=mm
